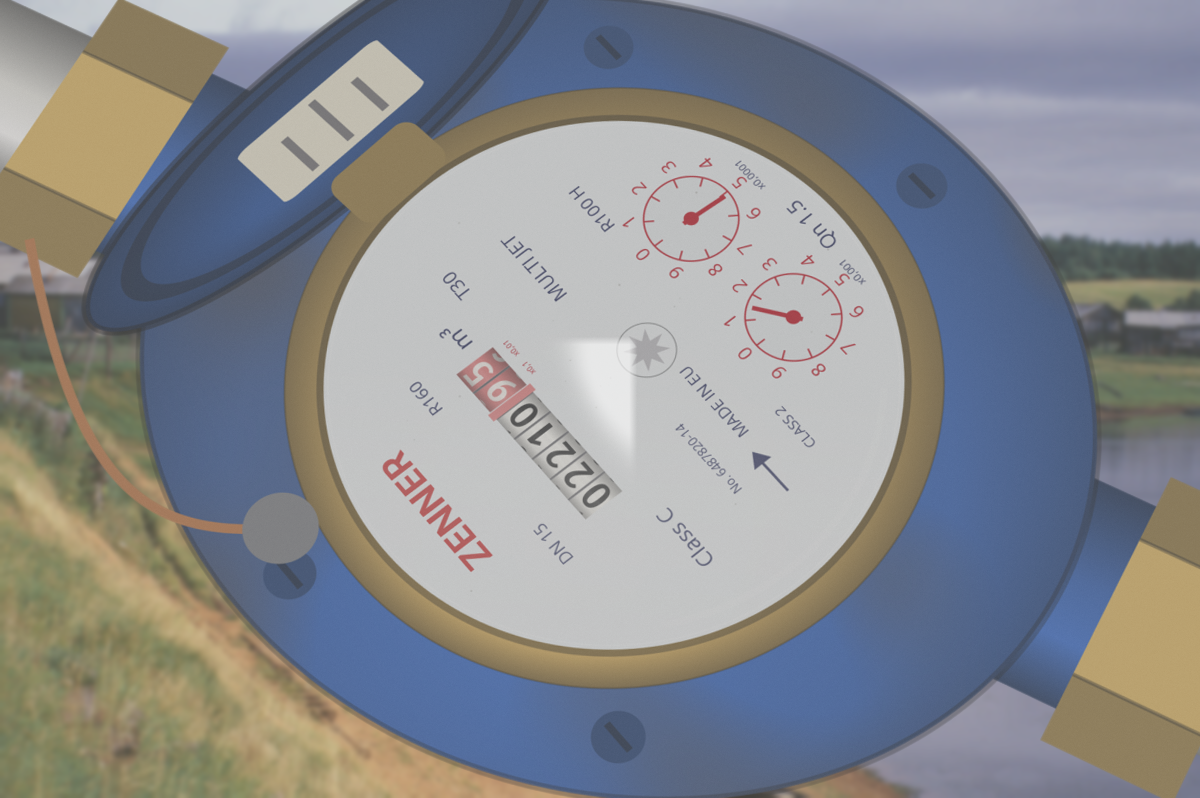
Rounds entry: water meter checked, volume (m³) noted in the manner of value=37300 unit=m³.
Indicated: value=2210.9515 unit=m³
